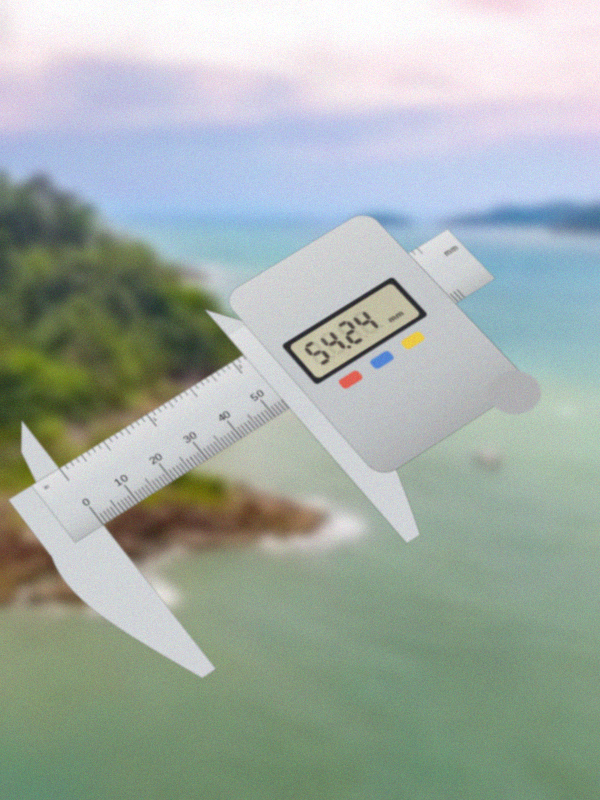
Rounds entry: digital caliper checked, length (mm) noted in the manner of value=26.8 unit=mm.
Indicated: value=54.24 unit=mm
